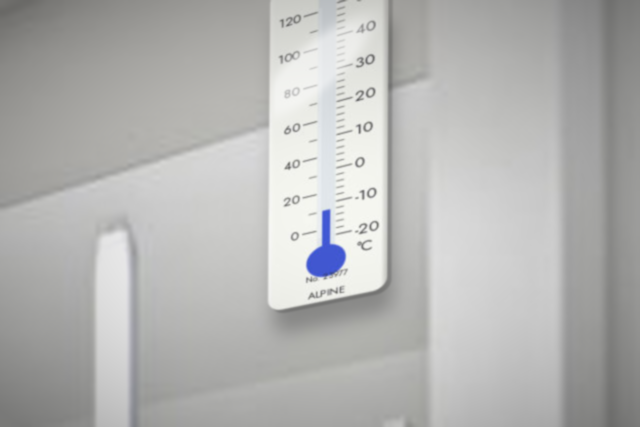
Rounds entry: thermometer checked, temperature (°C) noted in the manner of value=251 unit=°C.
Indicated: value=-12 unit=°C
